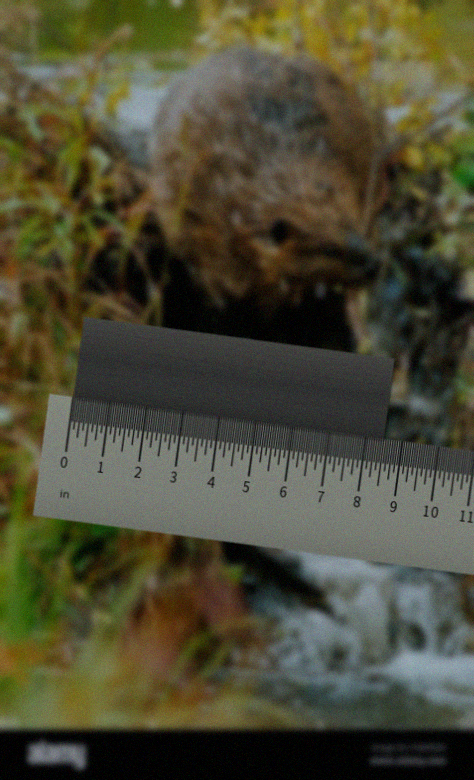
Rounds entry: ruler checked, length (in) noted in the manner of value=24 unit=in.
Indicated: value=8.5 unit=in
